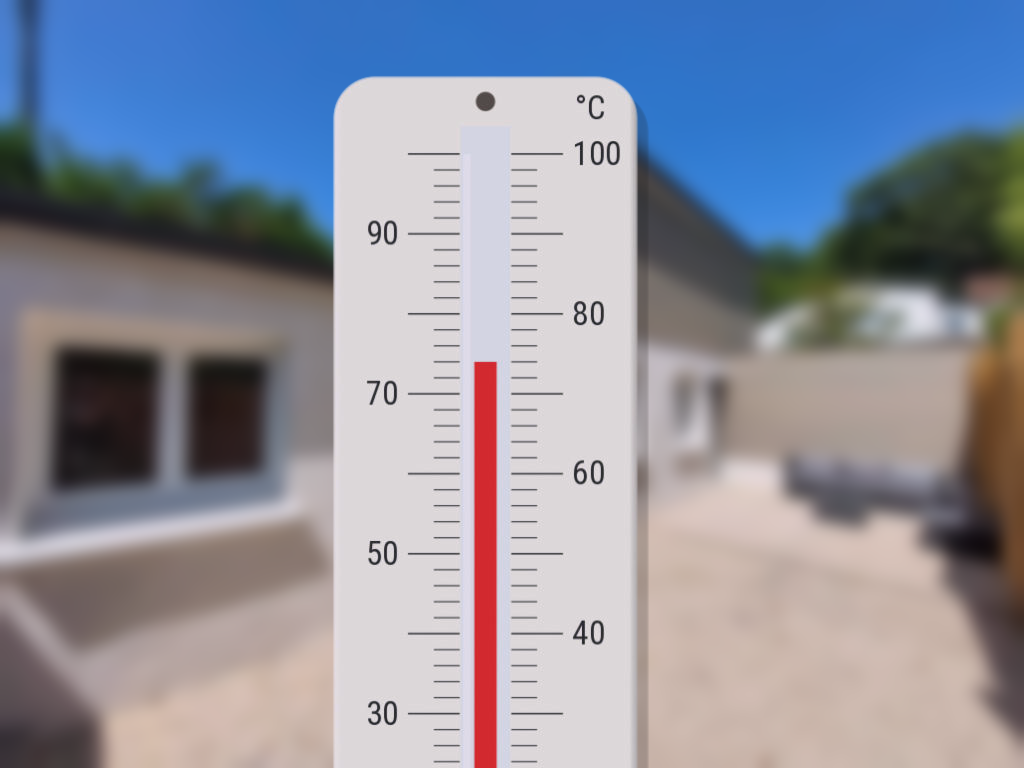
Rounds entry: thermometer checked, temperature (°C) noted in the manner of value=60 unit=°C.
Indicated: value=74 unit=°C
